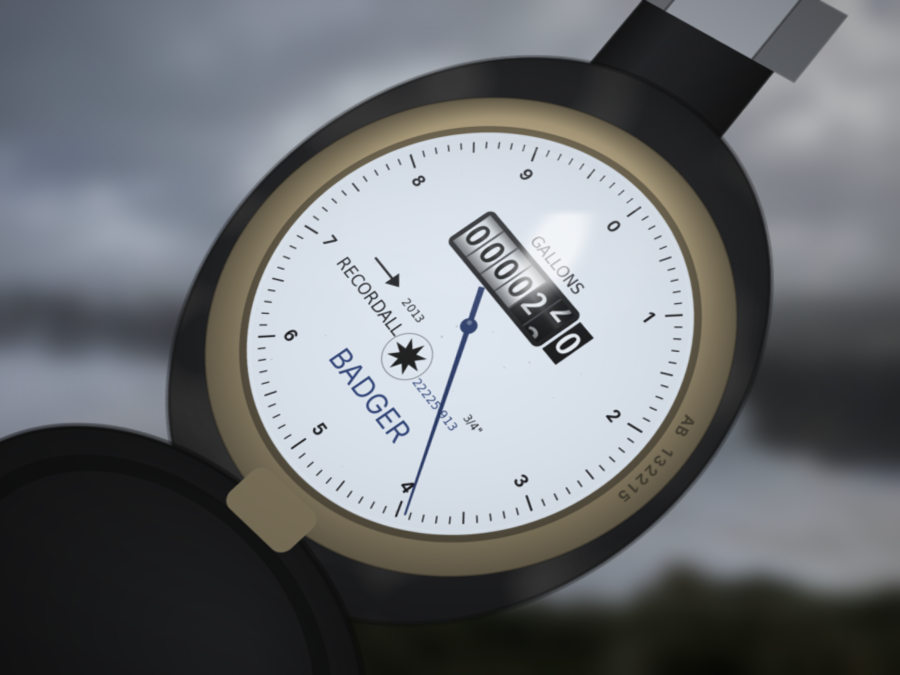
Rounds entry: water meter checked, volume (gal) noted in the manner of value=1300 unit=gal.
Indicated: value=223.9 unit=gal
